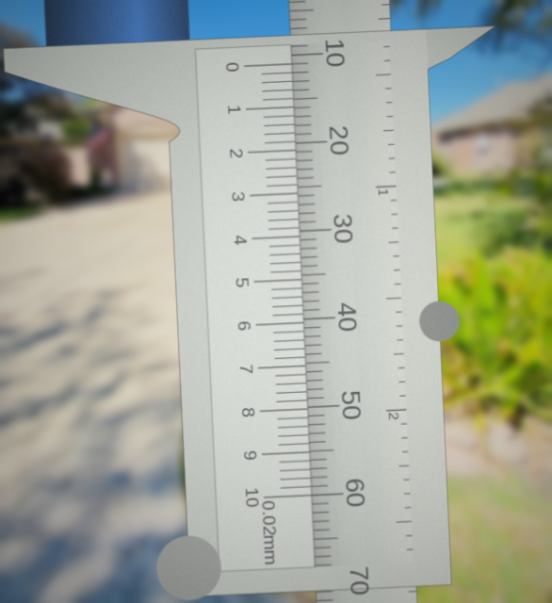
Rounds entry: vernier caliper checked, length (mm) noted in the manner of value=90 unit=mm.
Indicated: value=11.0 unit=mm
